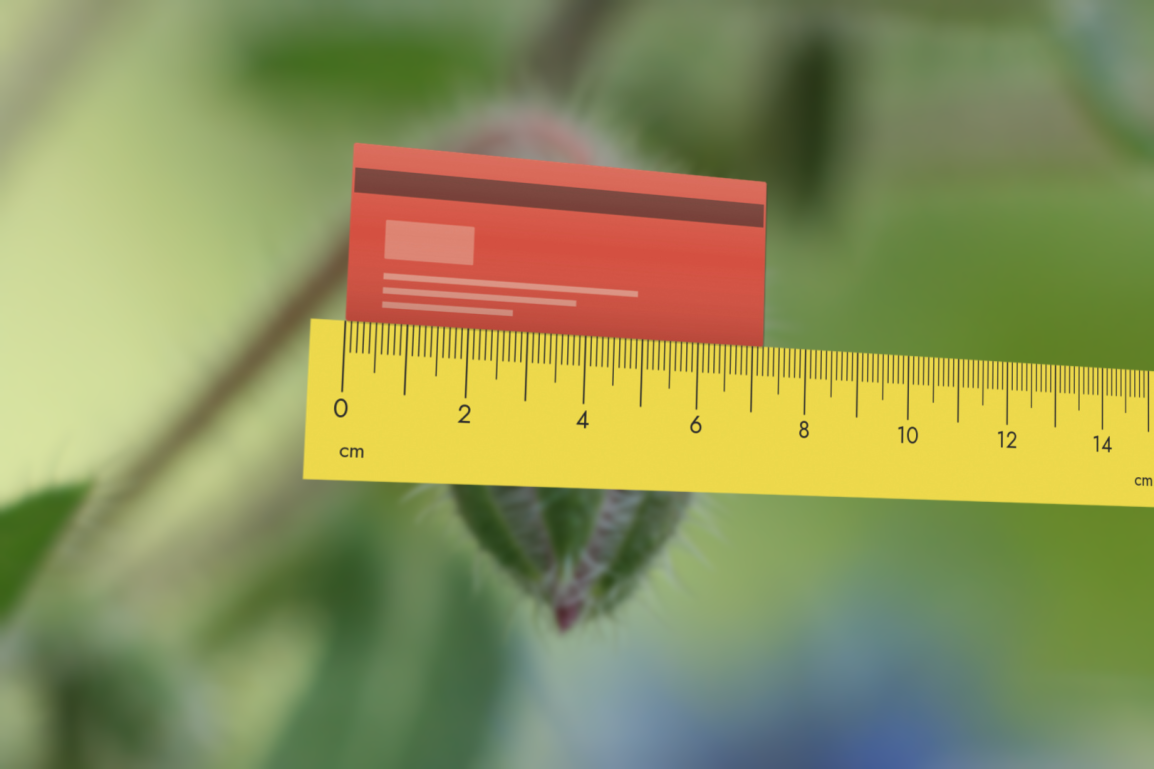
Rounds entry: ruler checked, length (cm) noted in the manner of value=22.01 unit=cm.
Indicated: value=7.2 unit=cm
